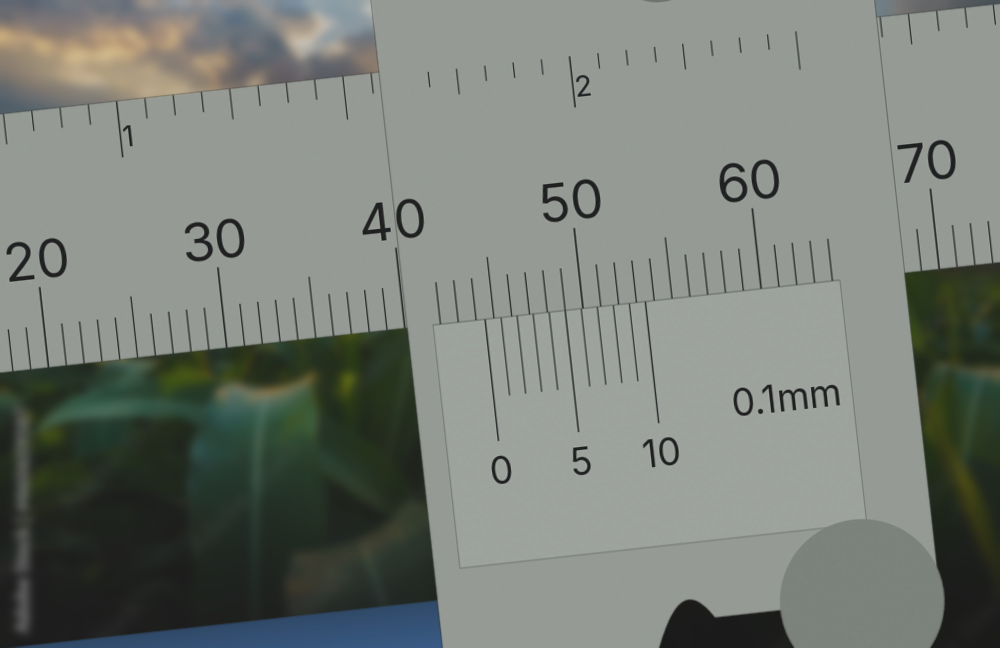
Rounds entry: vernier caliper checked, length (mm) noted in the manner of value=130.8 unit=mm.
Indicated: value=44.5 unit=mm
